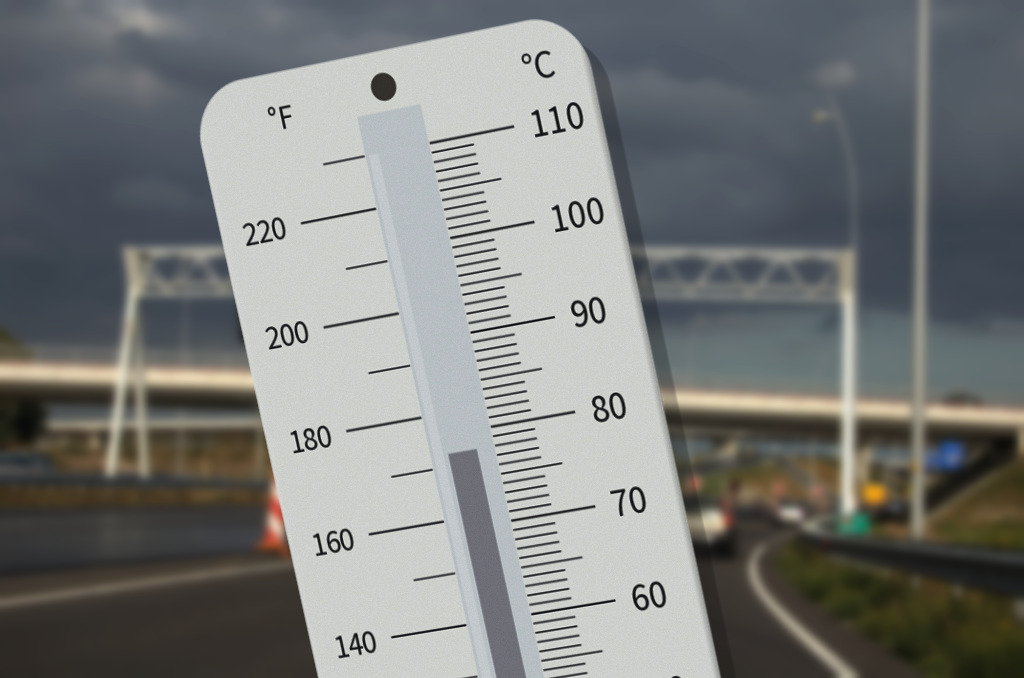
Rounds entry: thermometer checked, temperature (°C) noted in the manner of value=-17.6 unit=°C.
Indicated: value=78 unit=°C
